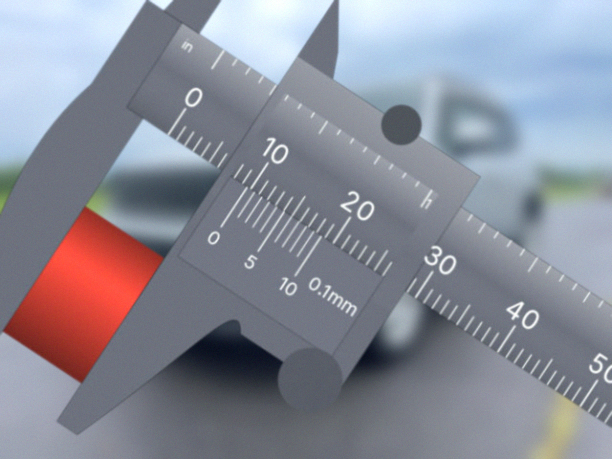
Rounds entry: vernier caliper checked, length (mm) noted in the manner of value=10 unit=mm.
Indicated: value=9.6 unit=mm
